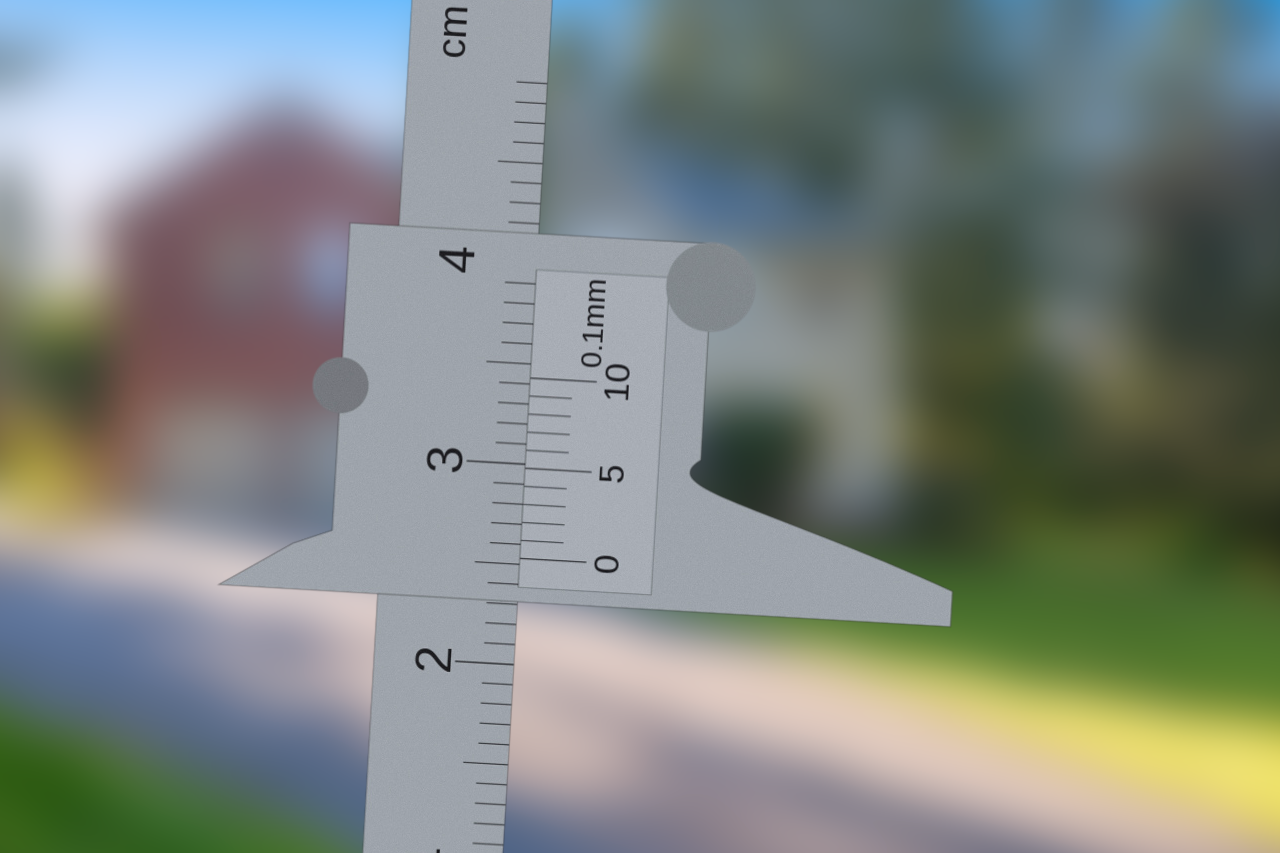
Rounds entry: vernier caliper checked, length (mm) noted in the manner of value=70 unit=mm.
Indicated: value=25.3 unit=mm
